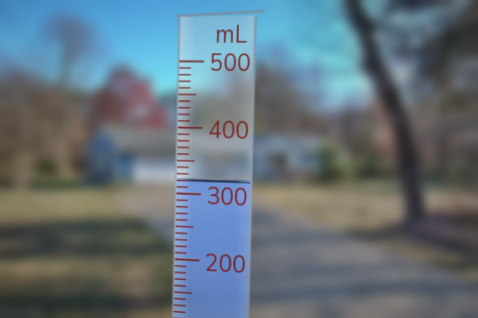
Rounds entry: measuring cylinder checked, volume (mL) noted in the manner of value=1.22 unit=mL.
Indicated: value=320 unit=mL
